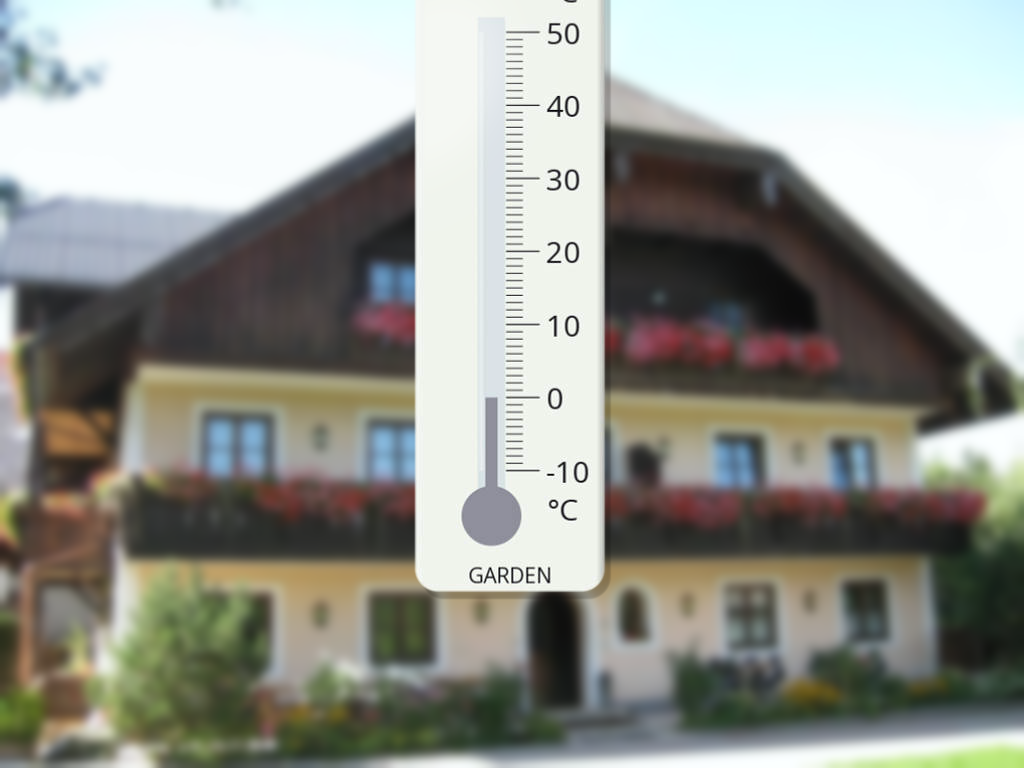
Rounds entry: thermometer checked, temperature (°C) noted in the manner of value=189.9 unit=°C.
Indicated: value=0 unit=°C
